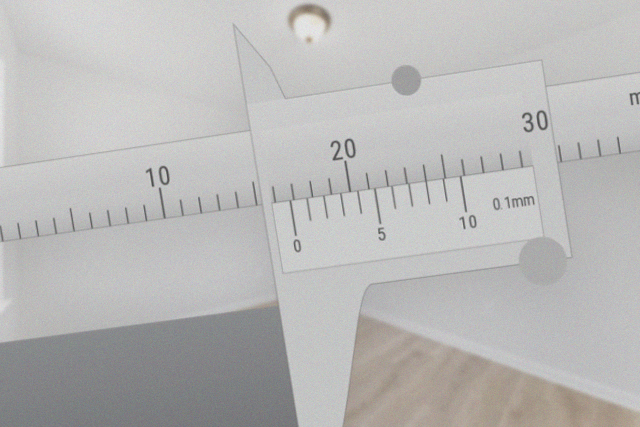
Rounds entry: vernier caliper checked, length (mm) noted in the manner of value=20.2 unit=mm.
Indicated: value=16.8 unit=mm
